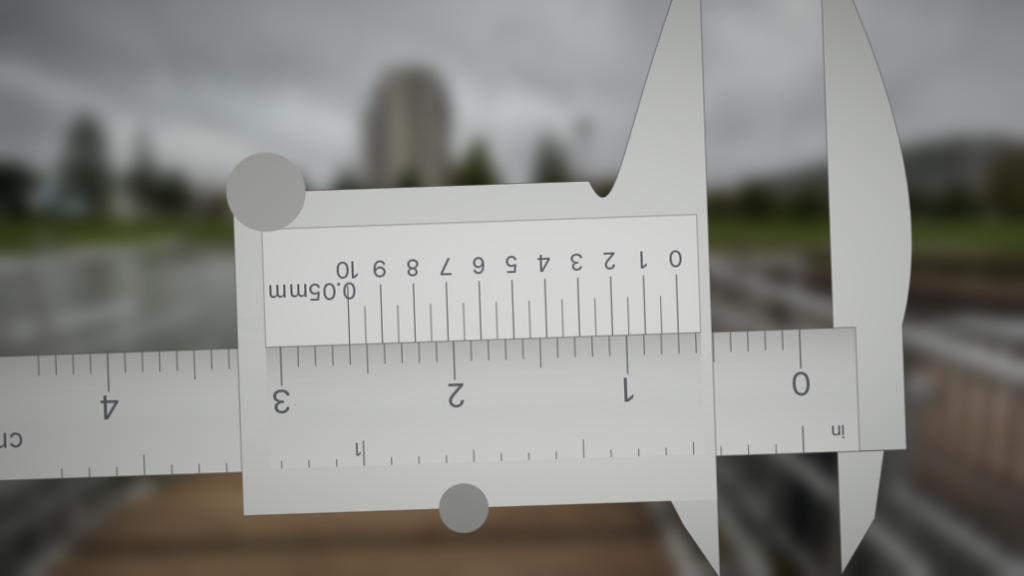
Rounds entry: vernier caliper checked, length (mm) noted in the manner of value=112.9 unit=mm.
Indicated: value=7.0 unit=mm
